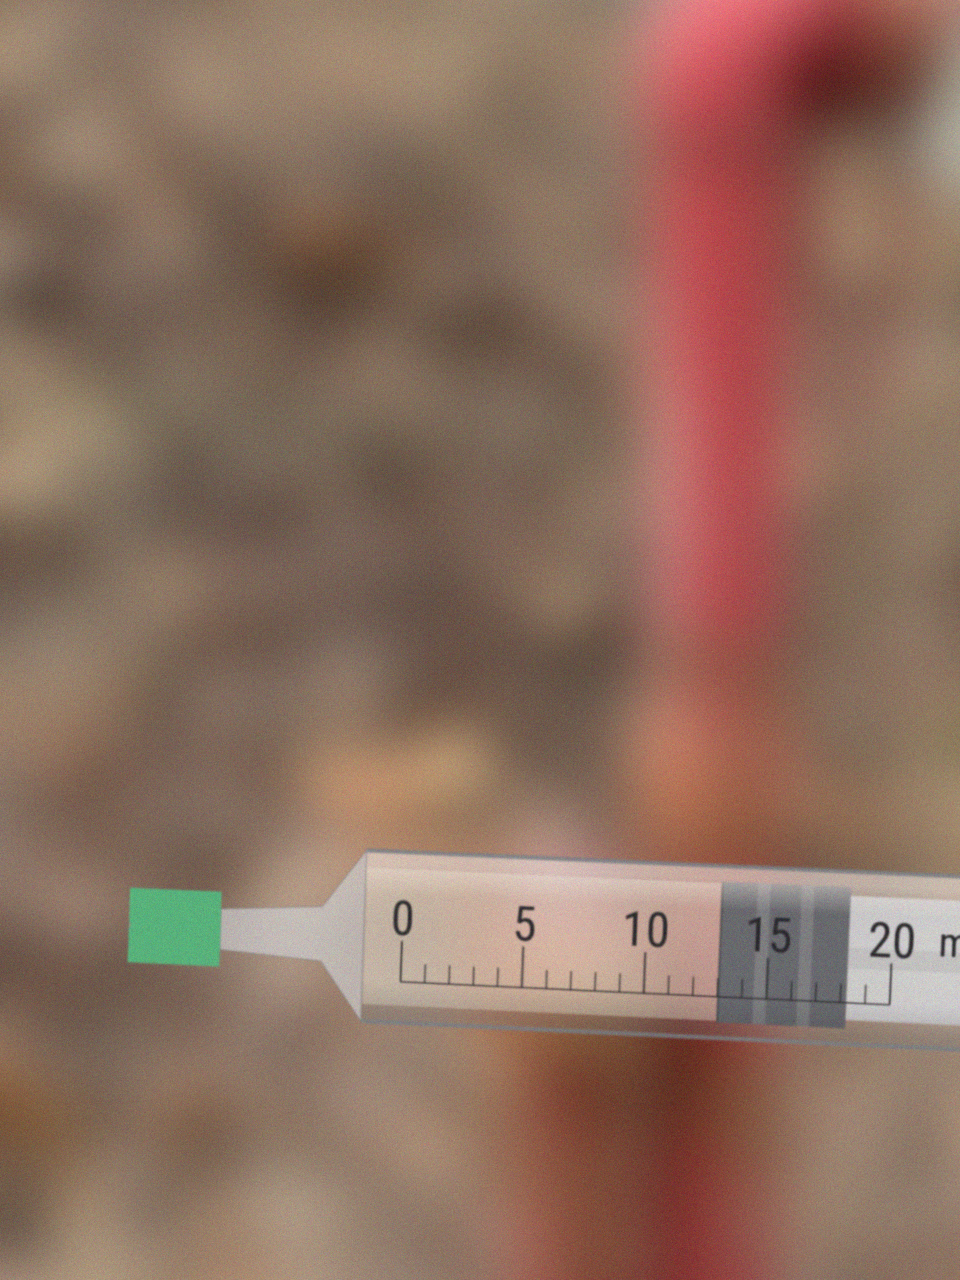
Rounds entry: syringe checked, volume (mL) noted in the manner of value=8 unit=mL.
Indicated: value=13 unit=mL
